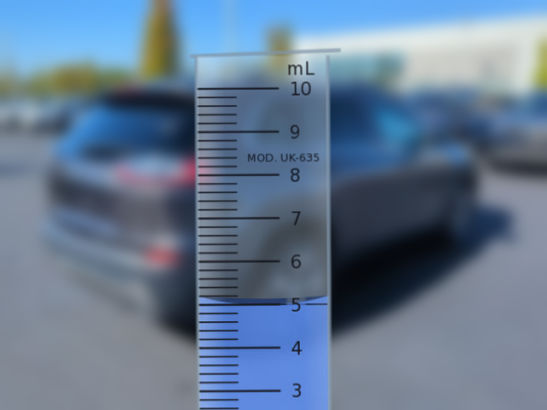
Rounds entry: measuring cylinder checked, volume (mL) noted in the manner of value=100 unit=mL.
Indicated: value=5 unit=mL
